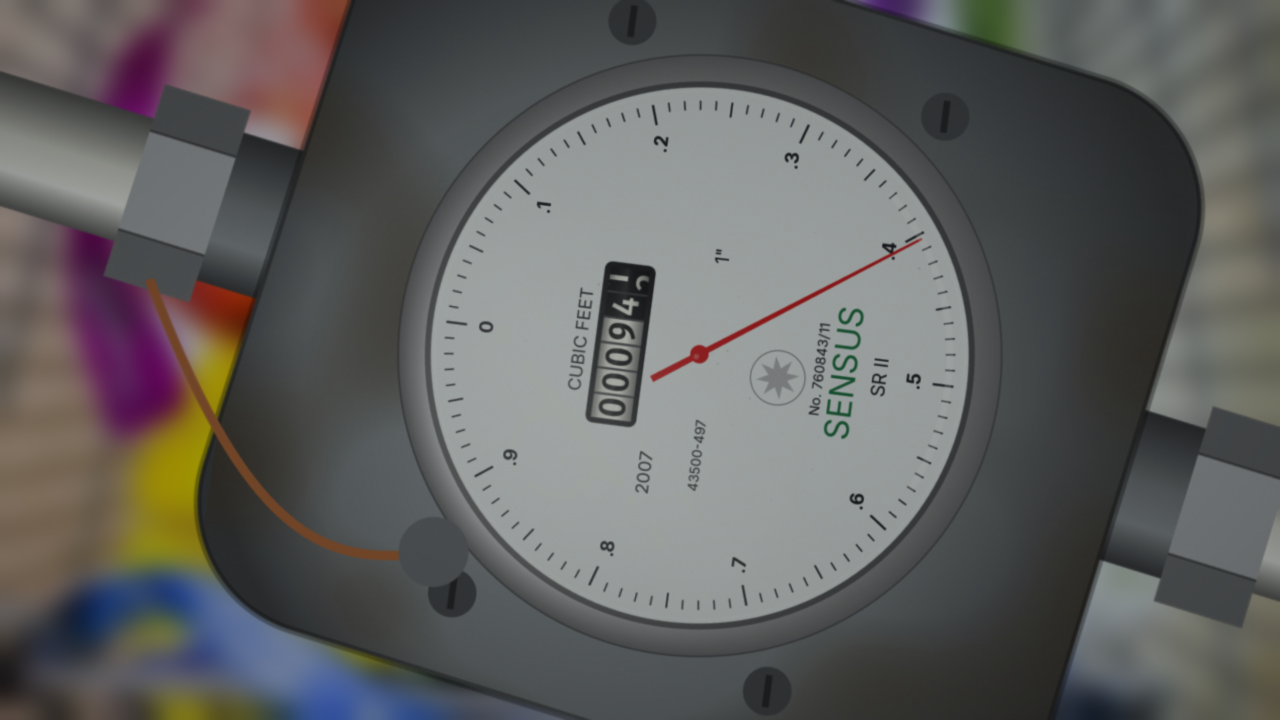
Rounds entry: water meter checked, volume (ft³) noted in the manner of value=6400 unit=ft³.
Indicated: value=941.40 unit=ft³
